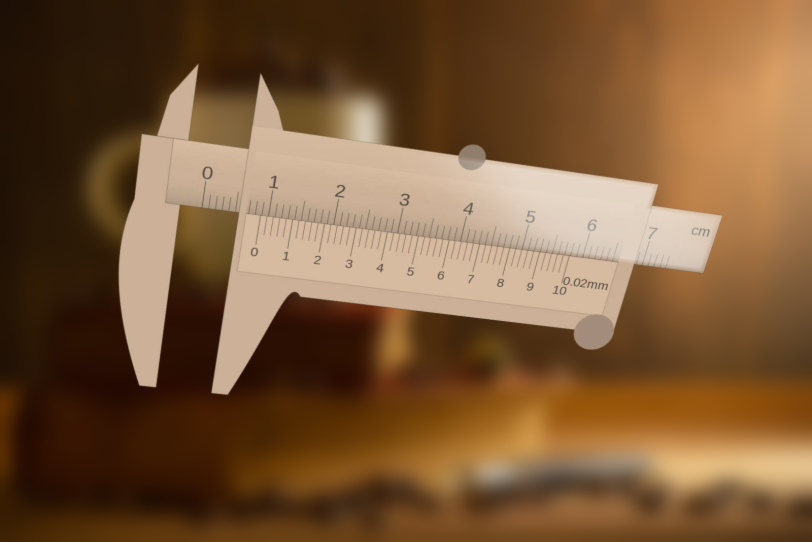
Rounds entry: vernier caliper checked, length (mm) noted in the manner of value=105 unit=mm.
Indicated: value=8.8 unit=mm
